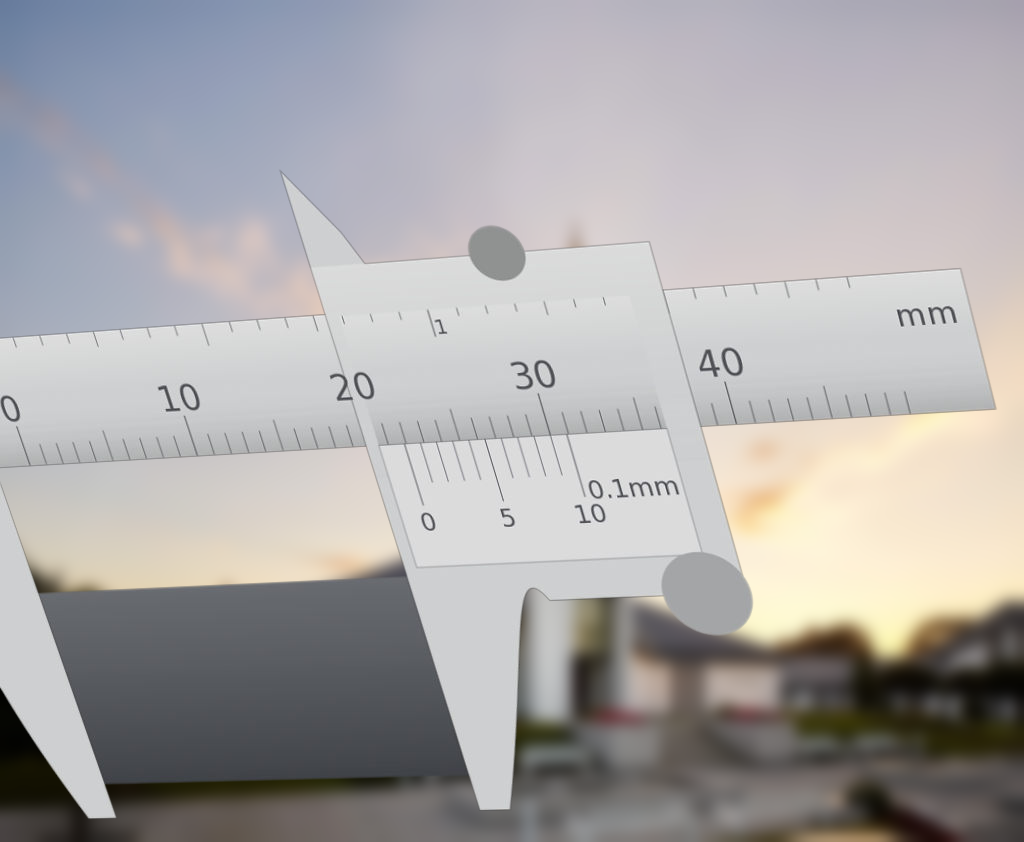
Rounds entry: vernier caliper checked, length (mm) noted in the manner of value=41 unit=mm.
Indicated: value=21.9 unit=mm
